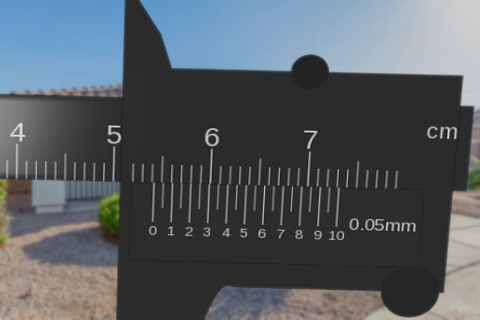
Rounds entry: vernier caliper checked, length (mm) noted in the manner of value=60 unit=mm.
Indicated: value=54.2 unit=mm
